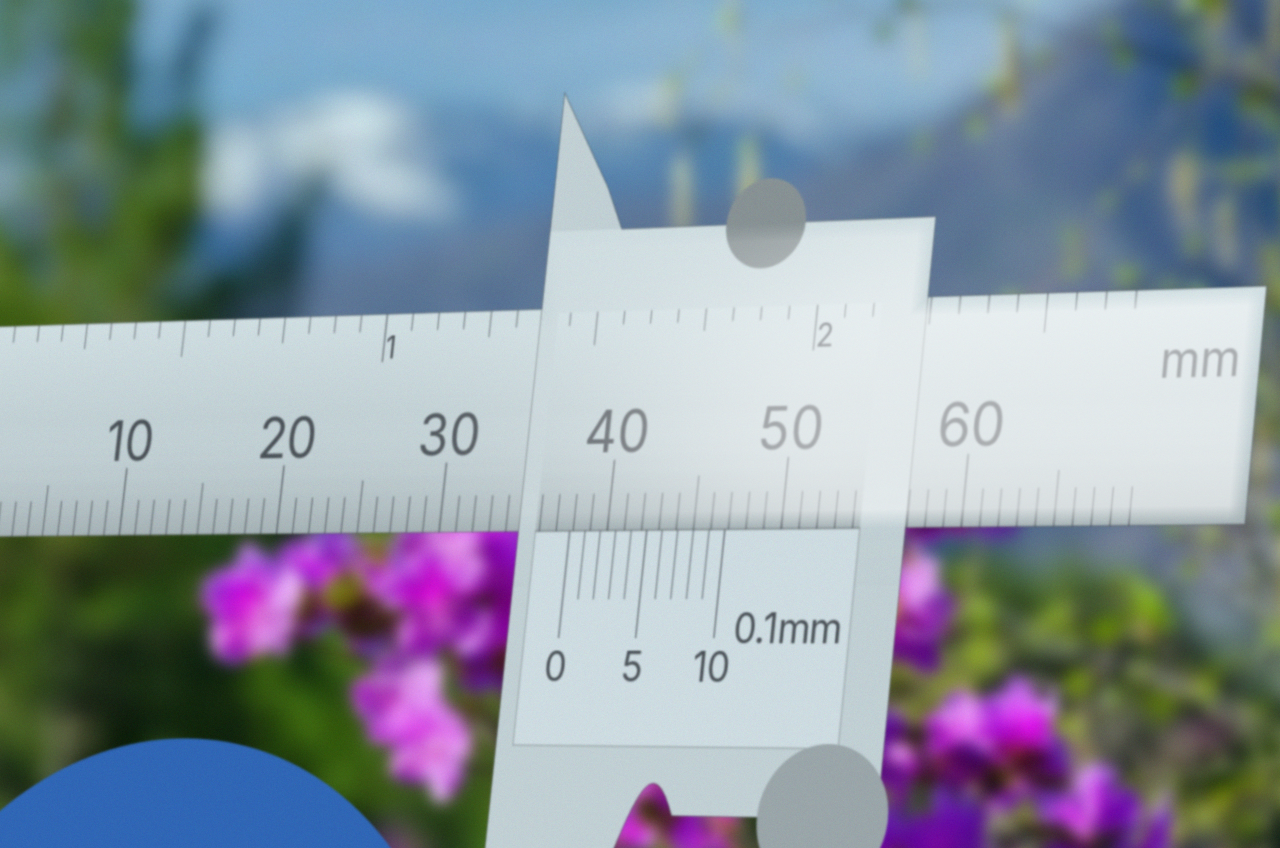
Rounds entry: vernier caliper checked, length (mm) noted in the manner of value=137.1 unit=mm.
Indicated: value=37.8 unit=mm
